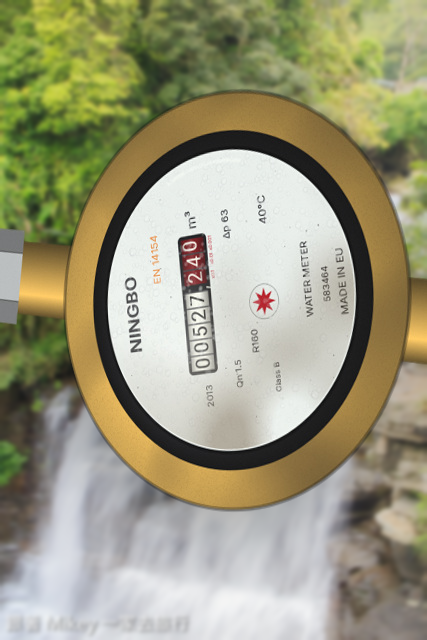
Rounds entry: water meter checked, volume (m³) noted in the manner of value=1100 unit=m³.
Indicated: value=527.240 unit=m³
